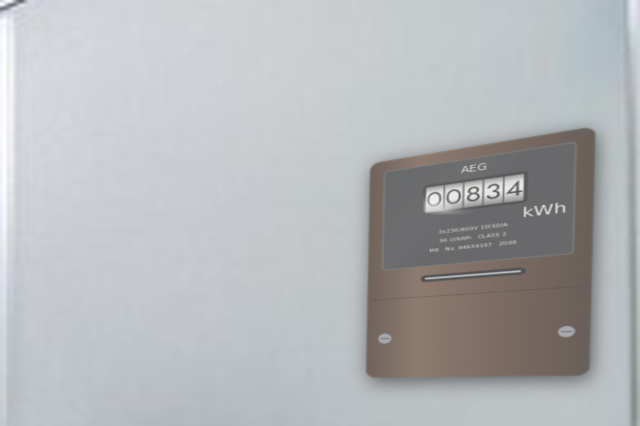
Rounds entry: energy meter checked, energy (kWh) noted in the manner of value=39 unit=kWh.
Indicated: value=834 unit=kWh
